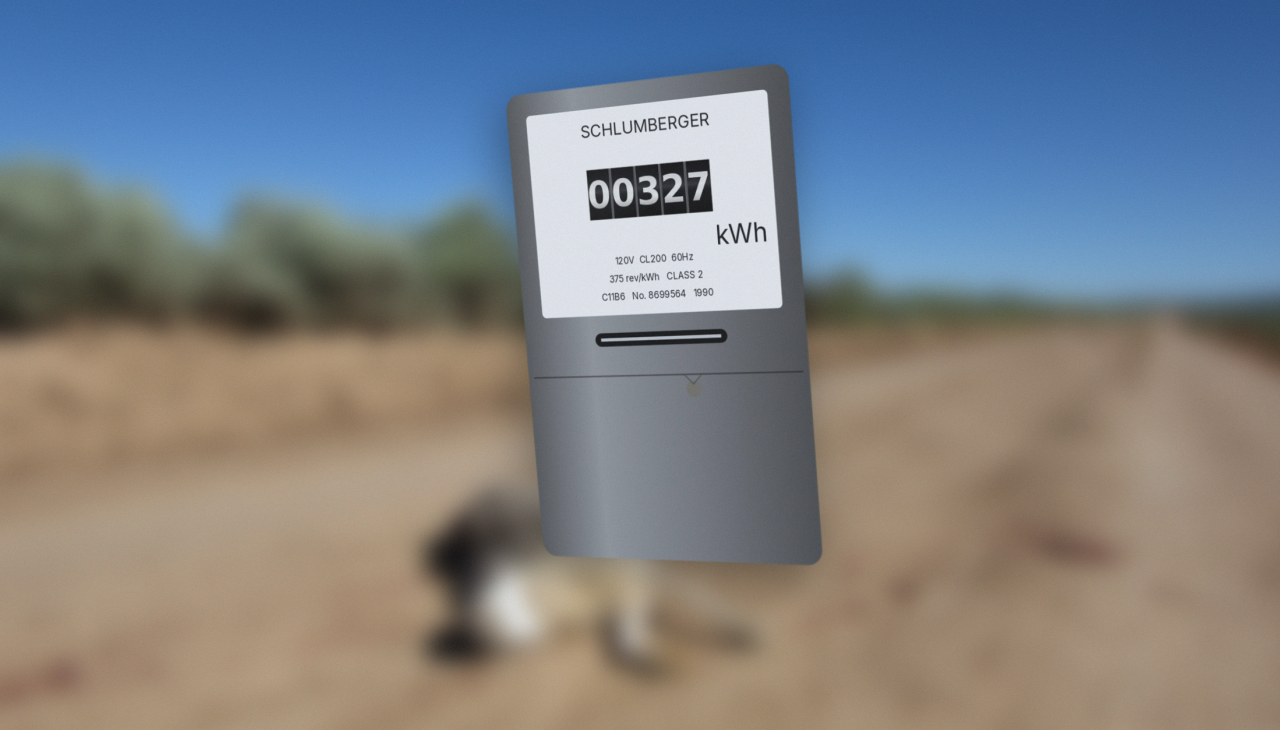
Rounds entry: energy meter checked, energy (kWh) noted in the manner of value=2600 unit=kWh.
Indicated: value=327 unit=kWh
